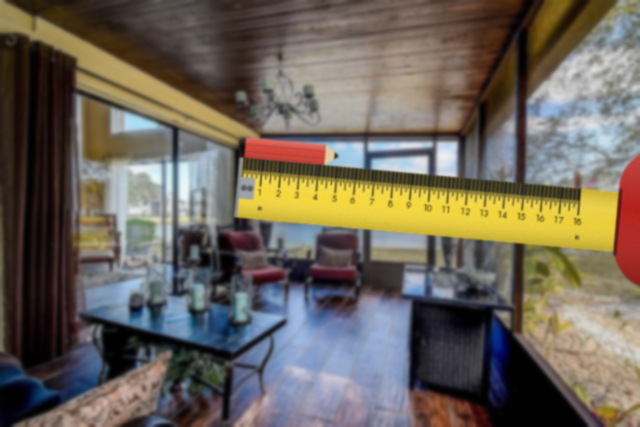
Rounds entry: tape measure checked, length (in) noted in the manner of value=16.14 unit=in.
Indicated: value=5 unit=in
